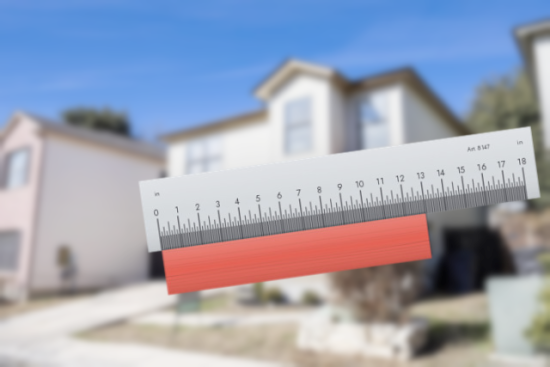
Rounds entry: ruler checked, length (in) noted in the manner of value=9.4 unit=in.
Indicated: value=13 unit=in
